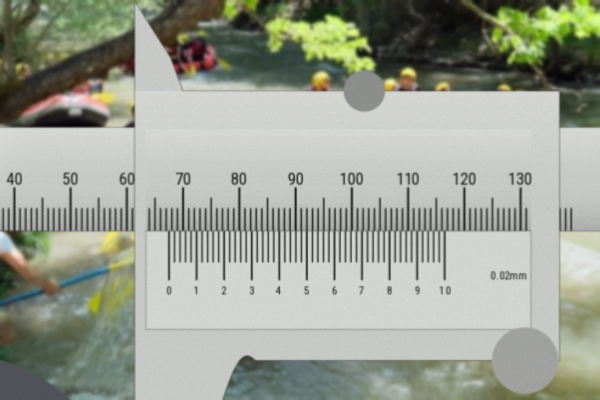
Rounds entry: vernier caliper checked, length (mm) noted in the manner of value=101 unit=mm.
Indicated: value=67.5 unit=mm
